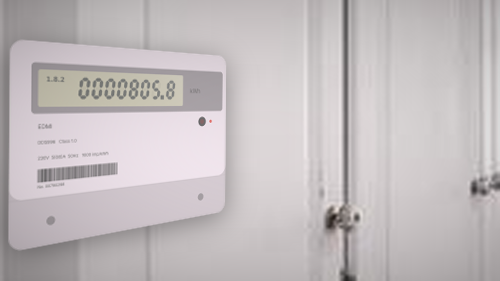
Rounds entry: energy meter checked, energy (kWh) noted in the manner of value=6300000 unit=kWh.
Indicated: value=805.8 unit=kWh
